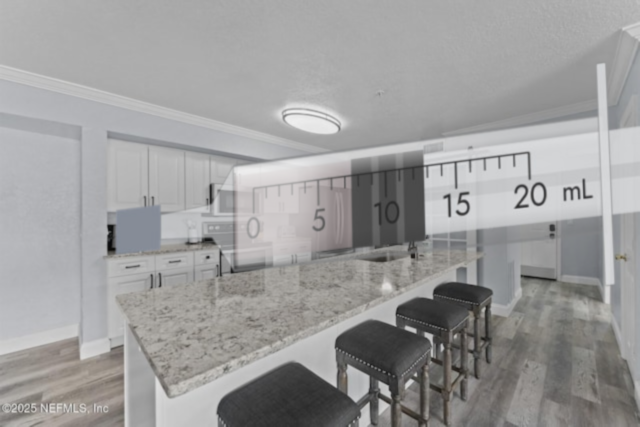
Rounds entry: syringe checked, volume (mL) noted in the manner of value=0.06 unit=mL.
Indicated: value=7.5 unit=mL
